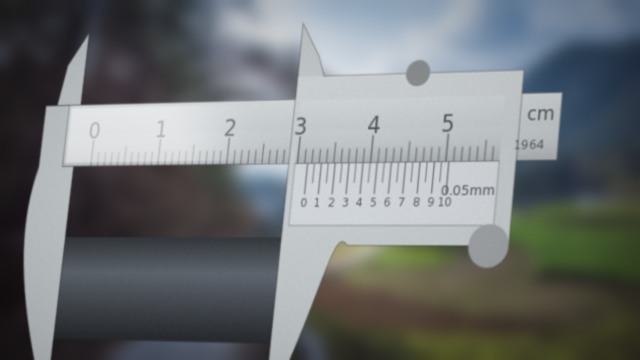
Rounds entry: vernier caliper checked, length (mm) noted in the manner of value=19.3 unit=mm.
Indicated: value=31.4 unit=mm
